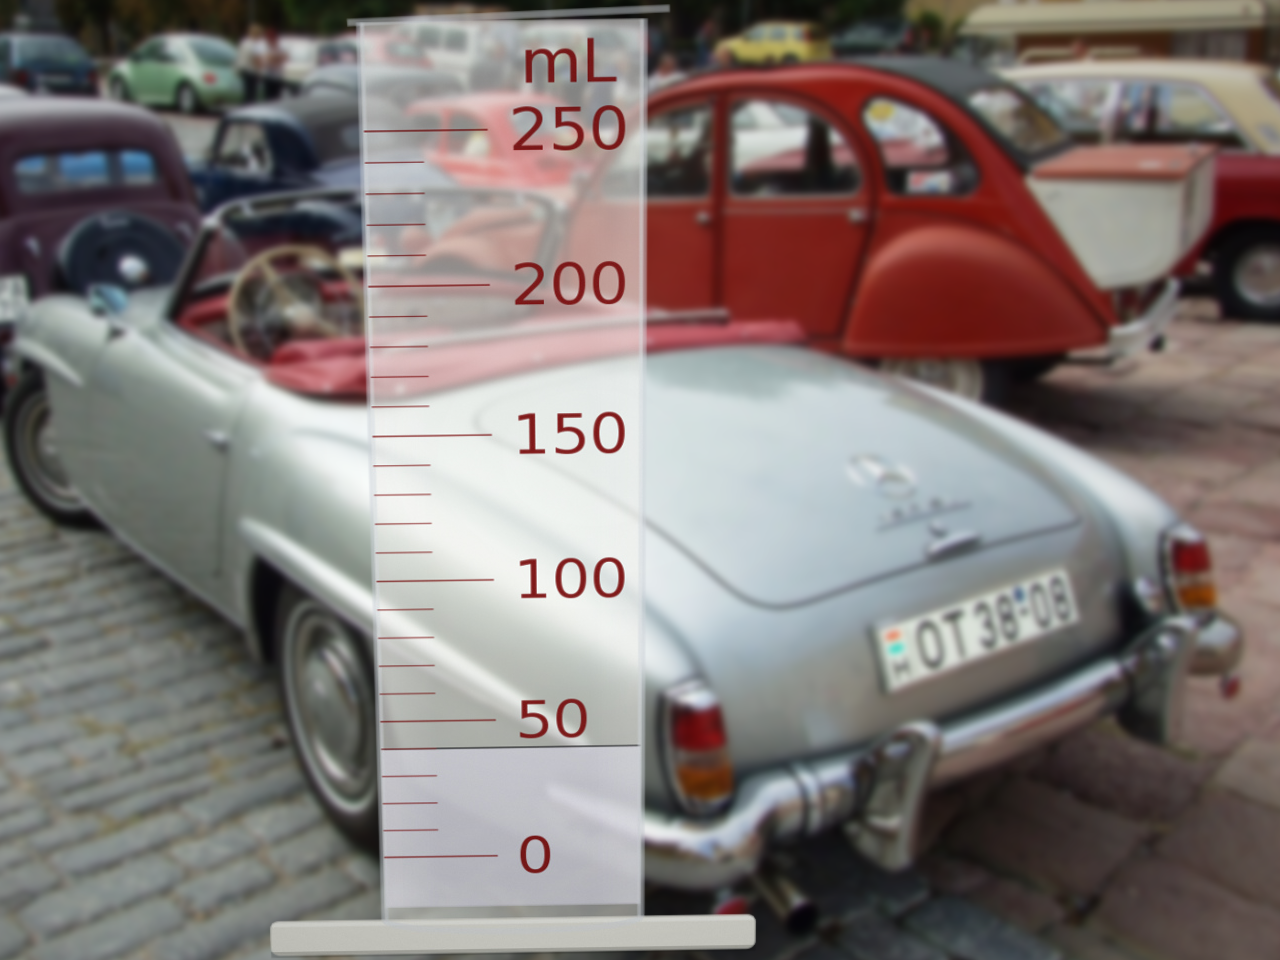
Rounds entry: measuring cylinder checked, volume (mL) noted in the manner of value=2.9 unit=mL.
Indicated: value=40 unit=mL
